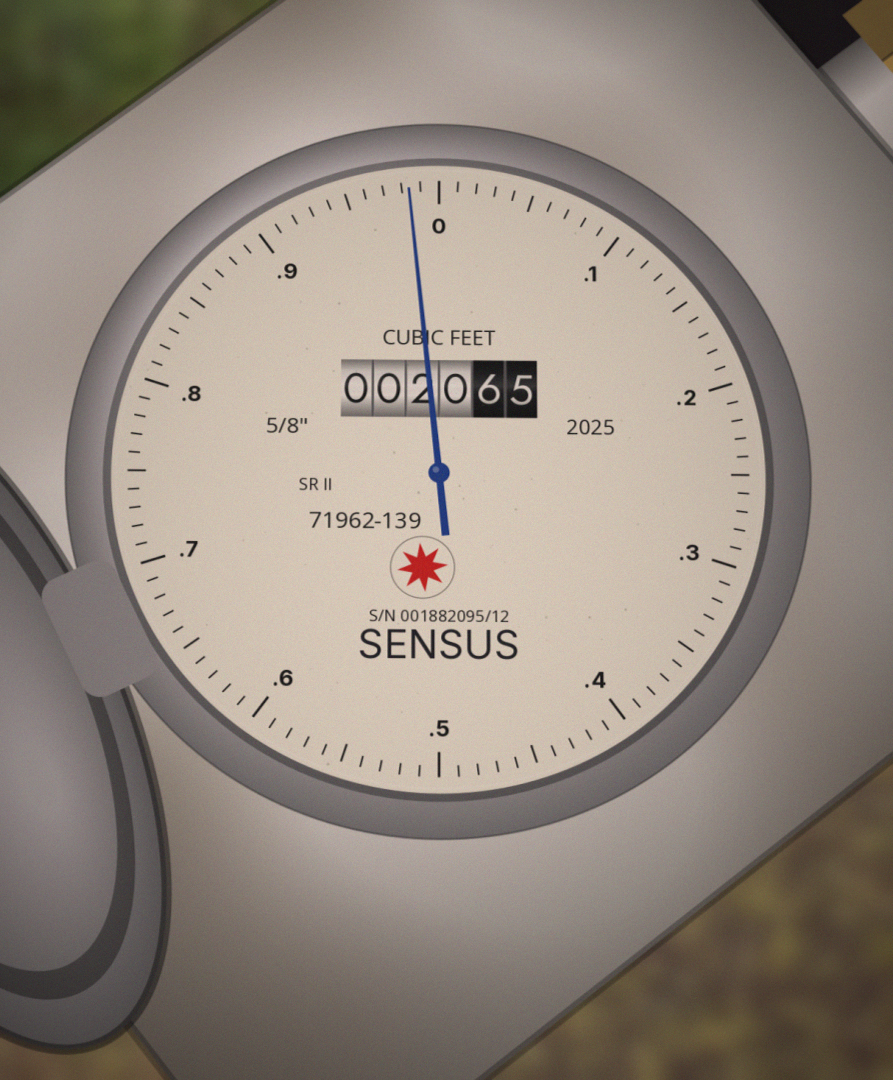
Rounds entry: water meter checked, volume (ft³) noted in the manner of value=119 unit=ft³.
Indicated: value=2064.98 unit=ft³
